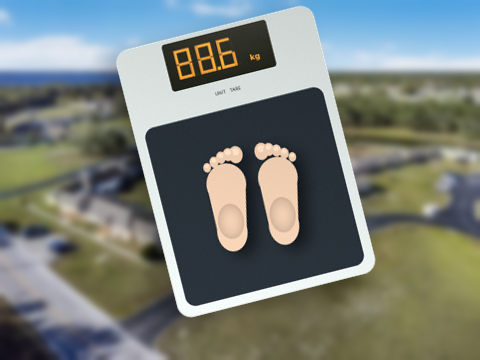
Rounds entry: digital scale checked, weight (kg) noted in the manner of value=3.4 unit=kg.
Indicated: value=88.6 unit=kg
